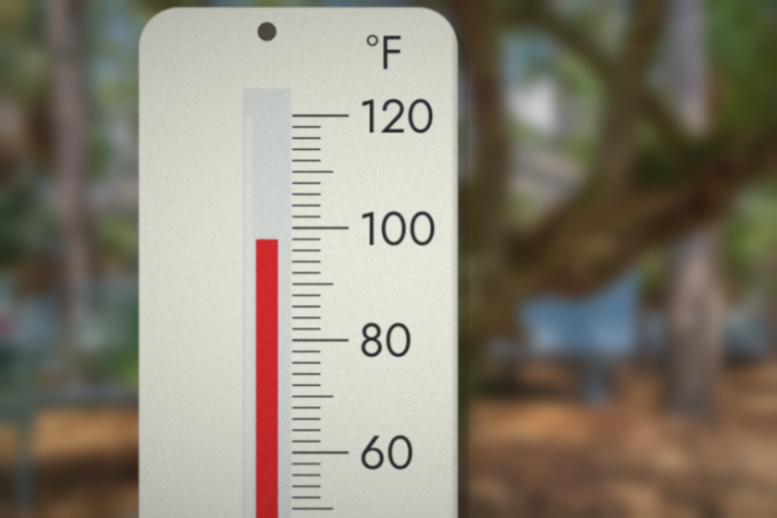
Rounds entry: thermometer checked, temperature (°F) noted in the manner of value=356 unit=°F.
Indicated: value=98 unit=°F
